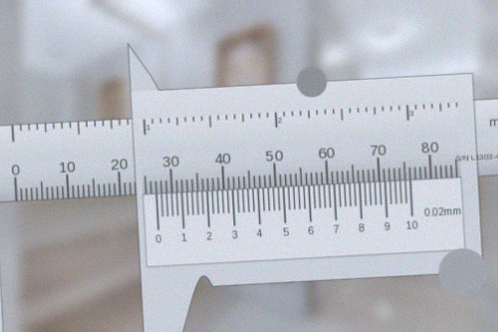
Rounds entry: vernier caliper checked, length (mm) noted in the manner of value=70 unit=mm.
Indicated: value=27.0 unit=mm
